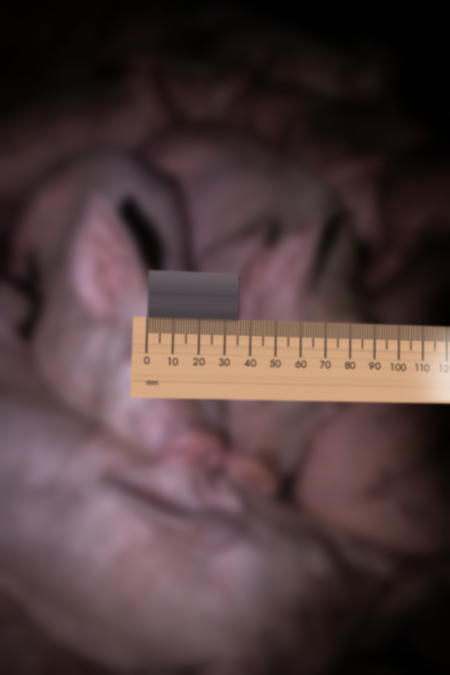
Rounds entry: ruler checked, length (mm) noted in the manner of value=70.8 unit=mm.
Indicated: value=35 unit=mm
